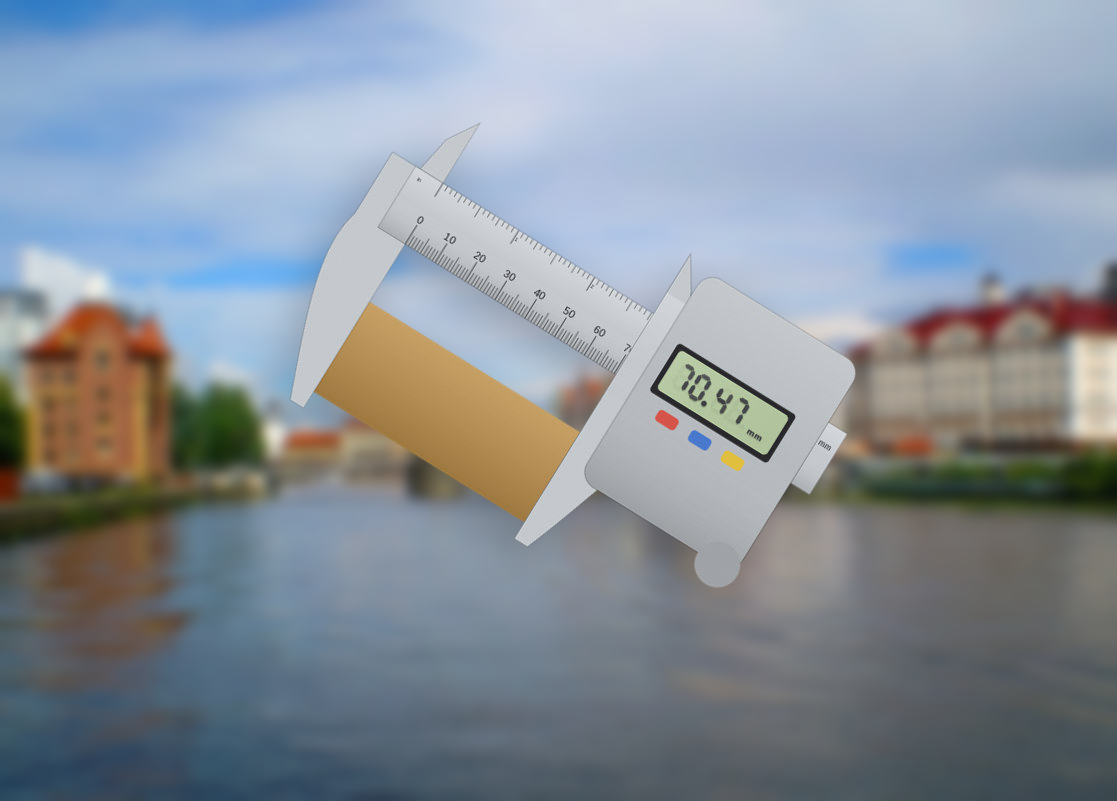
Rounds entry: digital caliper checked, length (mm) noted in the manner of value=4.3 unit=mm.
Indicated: value=70.47 unit=mm
